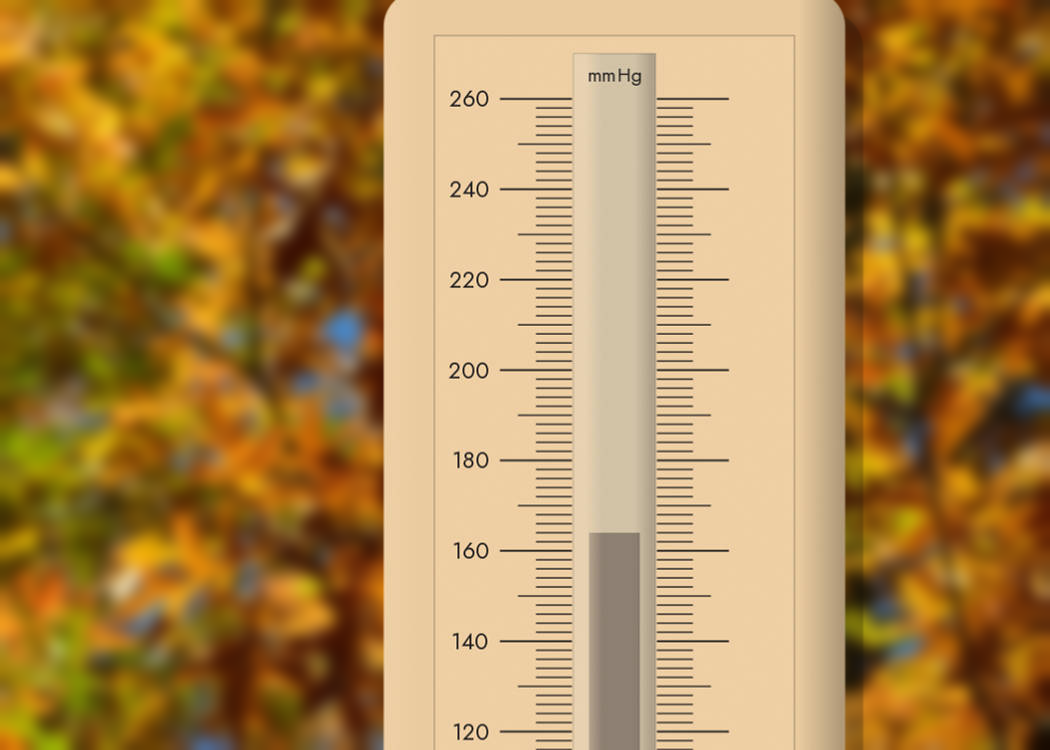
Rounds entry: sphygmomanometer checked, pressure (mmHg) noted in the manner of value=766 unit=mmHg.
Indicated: value=164 unit=mmHg
